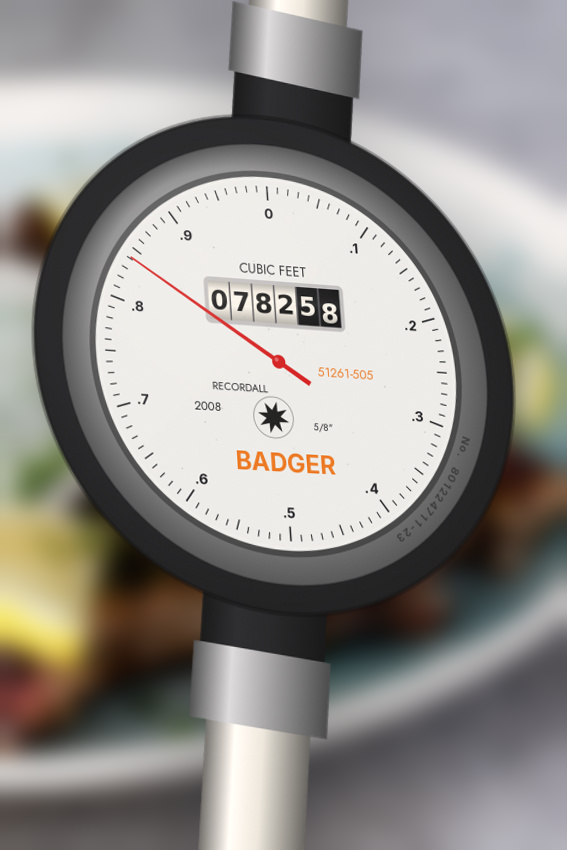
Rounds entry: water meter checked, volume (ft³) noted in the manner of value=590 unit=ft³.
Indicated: value=78257.84 unit=ft³
